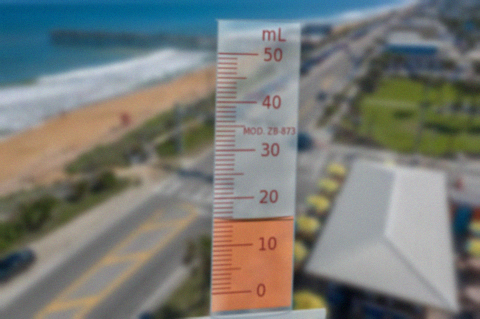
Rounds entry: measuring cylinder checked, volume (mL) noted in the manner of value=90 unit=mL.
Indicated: value=15 unit=mL
